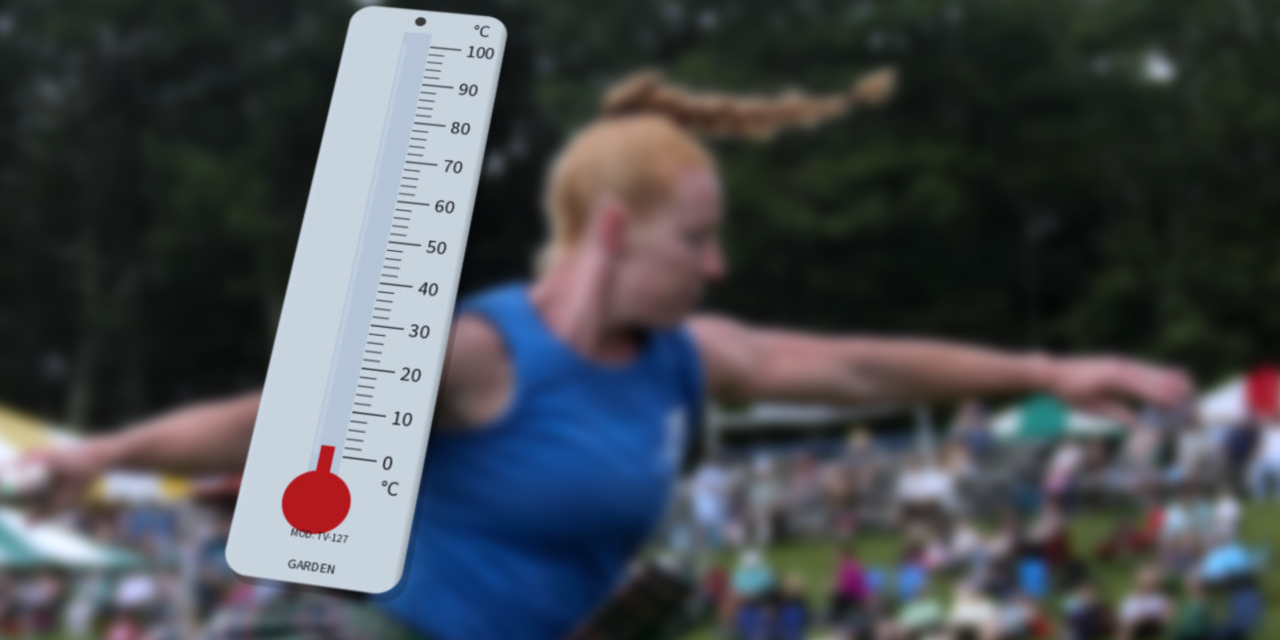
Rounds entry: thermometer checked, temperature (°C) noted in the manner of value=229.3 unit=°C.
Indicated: value=2 unit=°C
